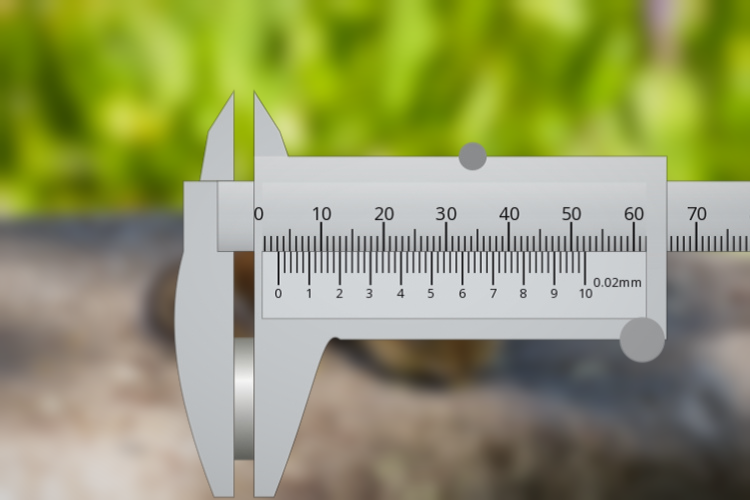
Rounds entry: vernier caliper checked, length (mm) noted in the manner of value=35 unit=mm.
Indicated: value=3.2 unit=mm
